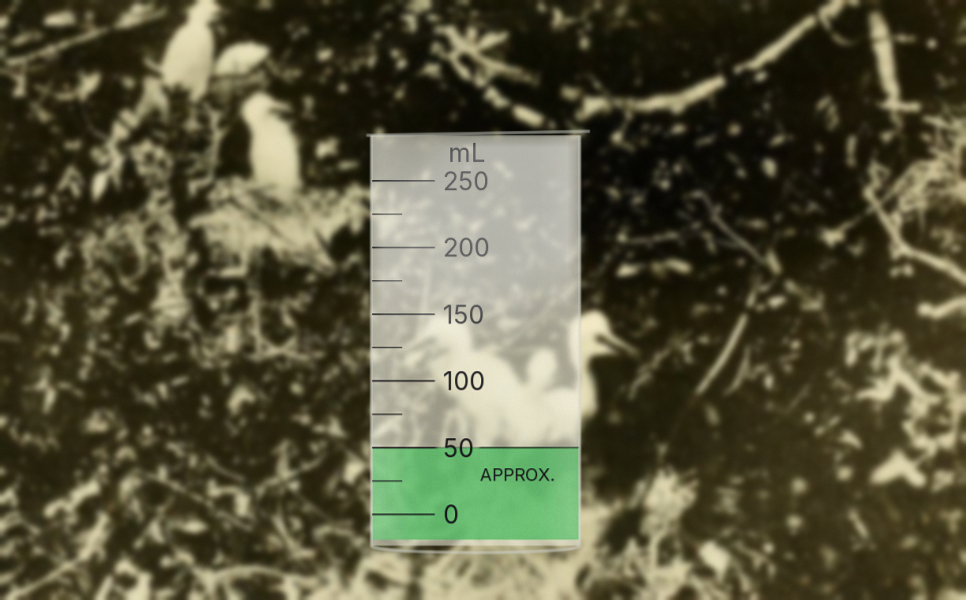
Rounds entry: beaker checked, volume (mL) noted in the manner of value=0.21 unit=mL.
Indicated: value=50 unit=mL
